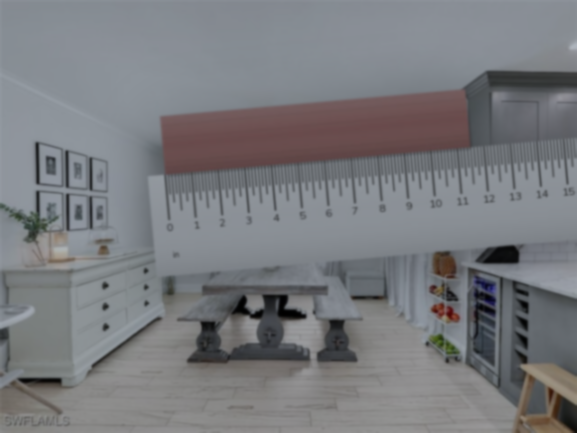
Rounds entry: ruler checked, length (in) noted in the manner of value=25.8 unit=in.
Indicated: value=11.5 unit=in
